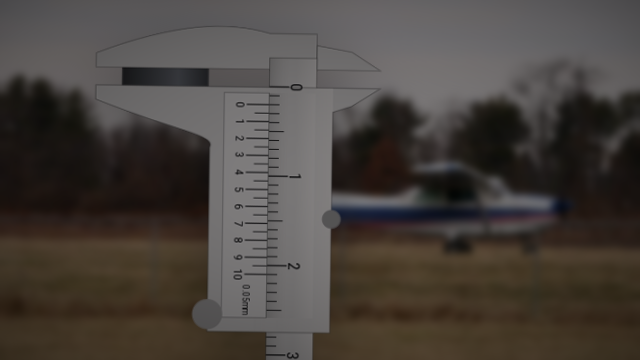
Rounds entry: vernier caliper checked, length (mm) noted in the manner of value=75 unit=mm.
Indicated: value=2.0 unit=mm
